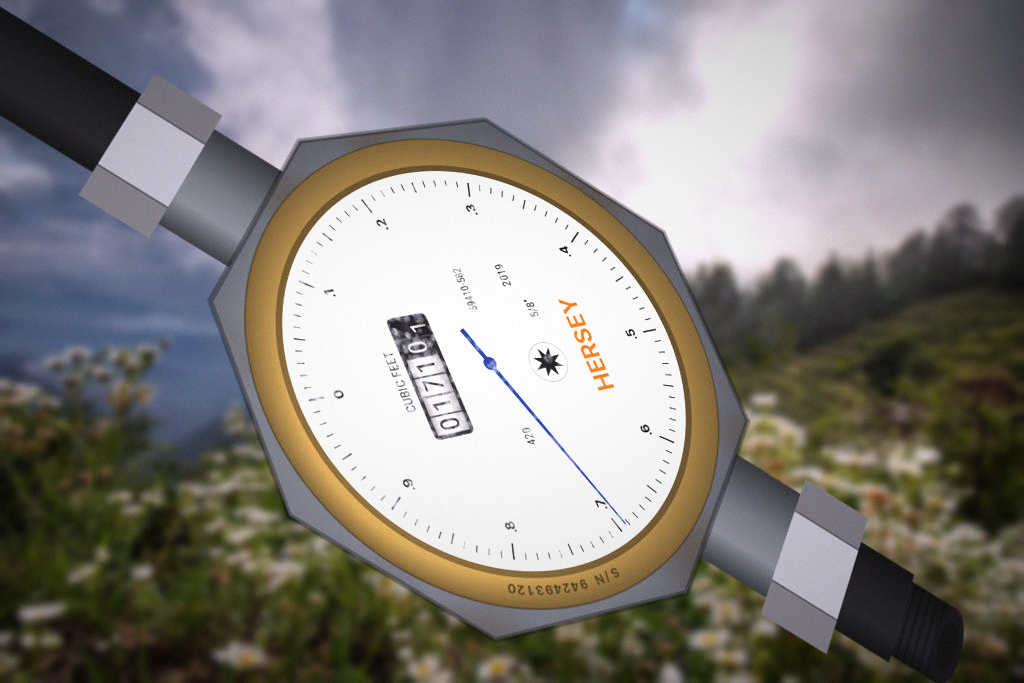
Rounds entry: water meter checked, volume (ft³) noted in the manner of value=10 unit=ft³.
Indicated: value=17100.69 unit=ft³
